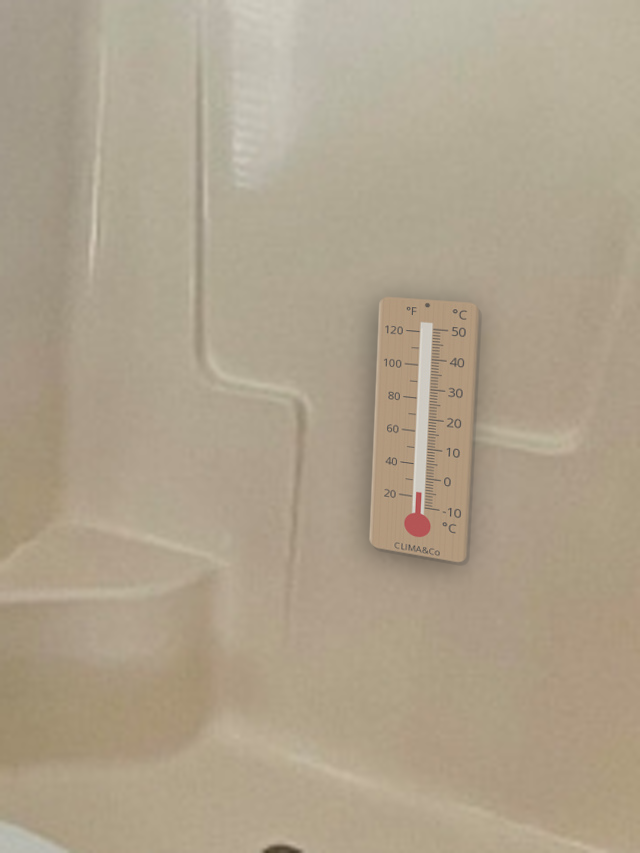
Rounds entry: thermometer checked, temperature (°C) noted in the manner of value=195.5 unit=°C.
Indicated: value=-5 unit=°C
